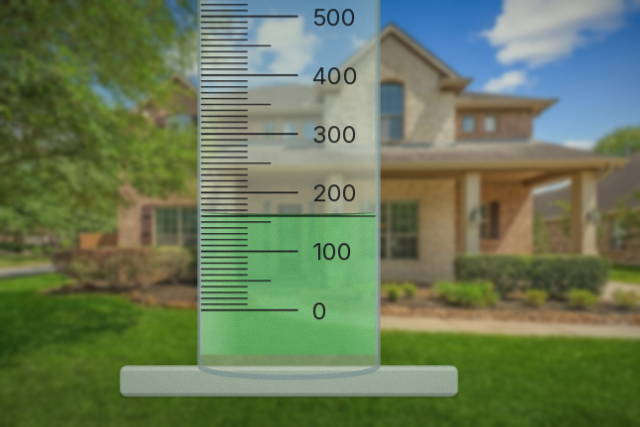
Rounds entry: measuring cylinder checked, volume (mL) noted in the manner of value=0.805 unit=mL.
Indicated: value=160 unit=mL
